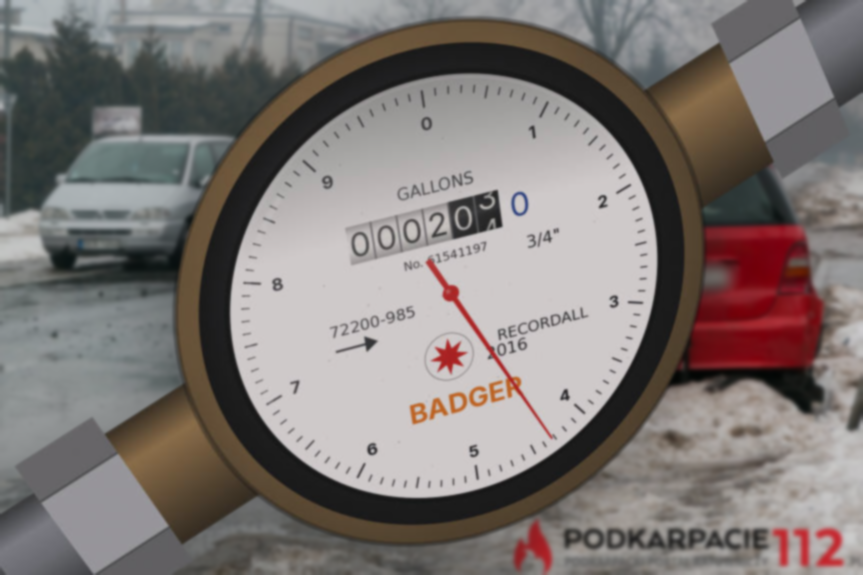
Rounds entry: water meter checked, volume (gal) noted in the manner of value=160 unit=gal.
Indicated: value=2034.3 unit=gal
